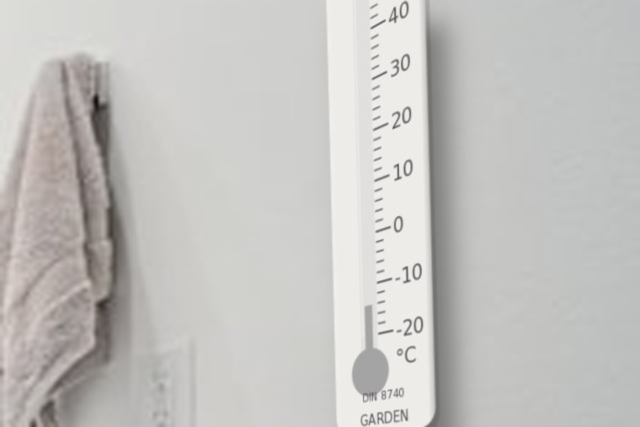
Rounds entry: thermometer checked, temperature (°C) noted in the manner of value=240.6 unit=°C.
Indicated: value=-14 unit=°C
